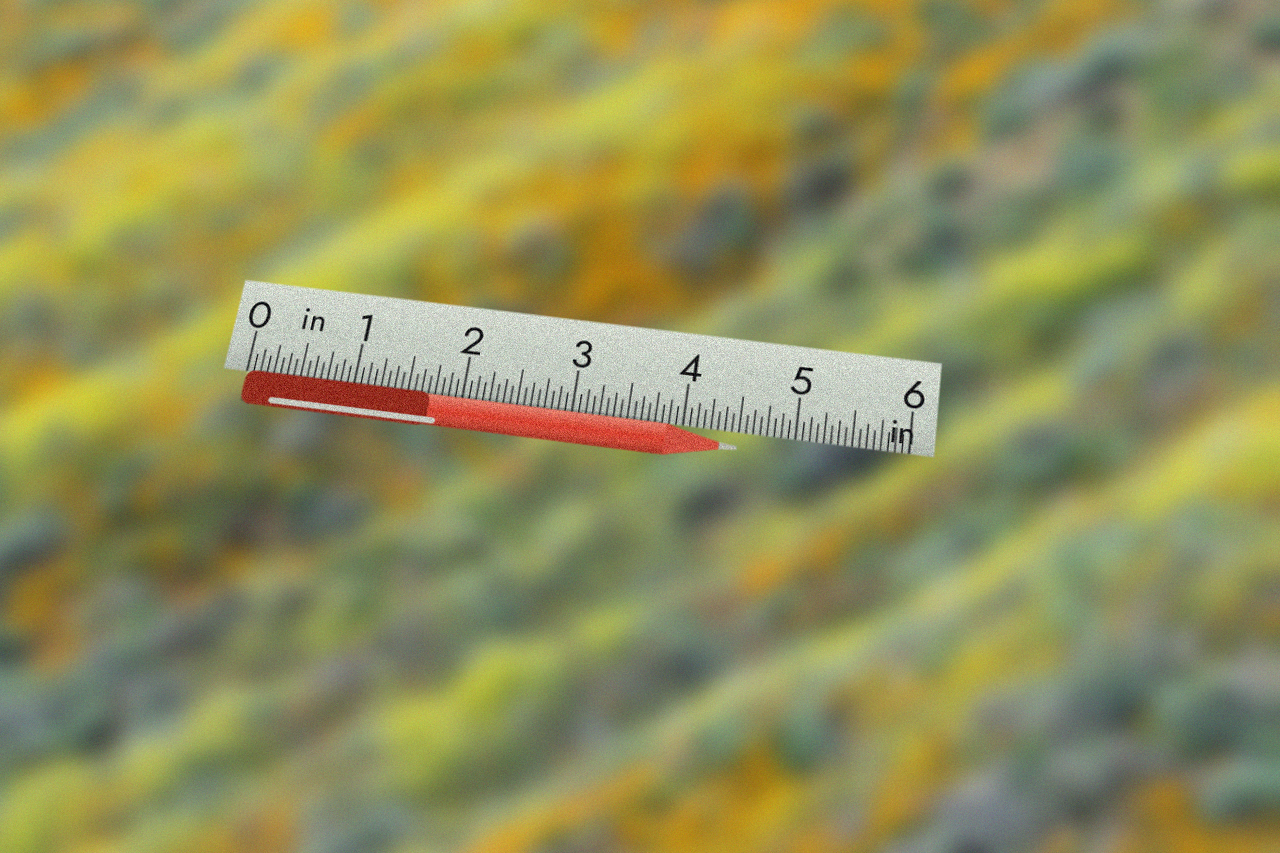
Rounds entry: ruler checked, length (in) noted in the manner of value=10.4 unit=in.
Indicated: value=4.5 unit=in
